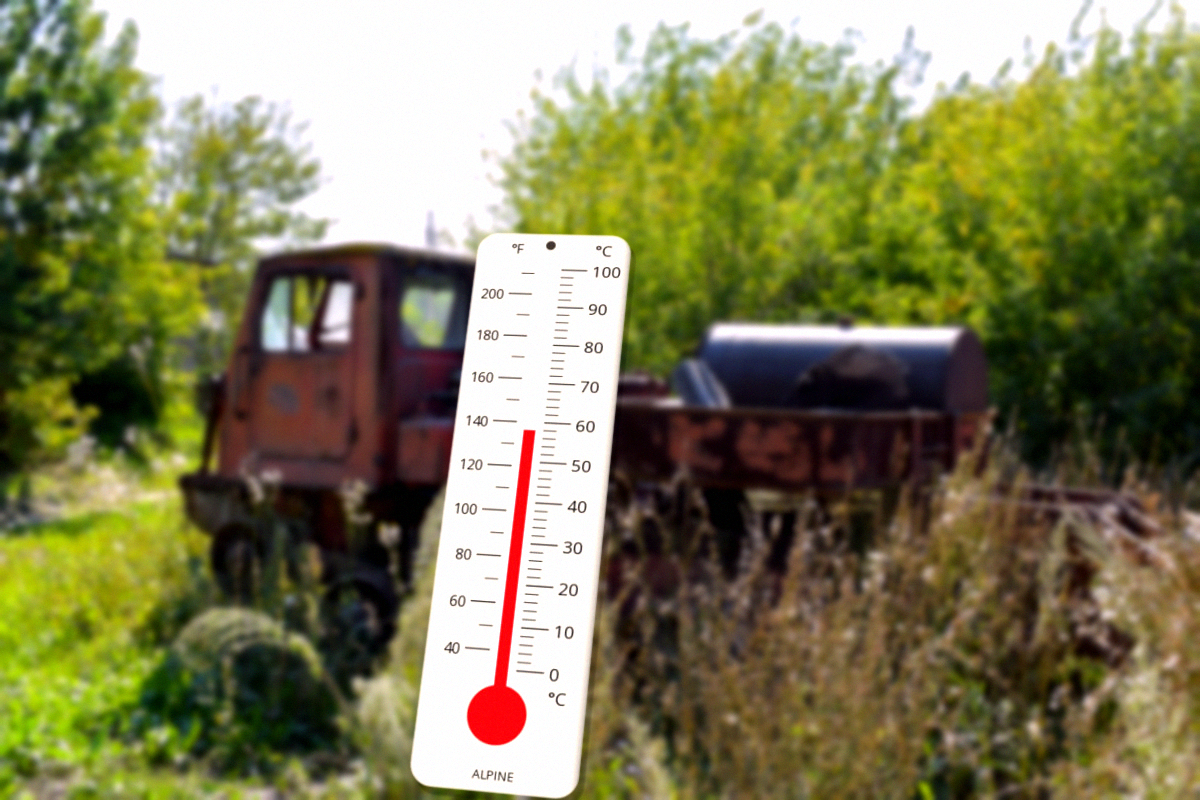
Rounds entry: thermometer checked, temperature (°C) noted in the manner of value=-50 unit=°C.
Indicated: value=58 unit=°C
